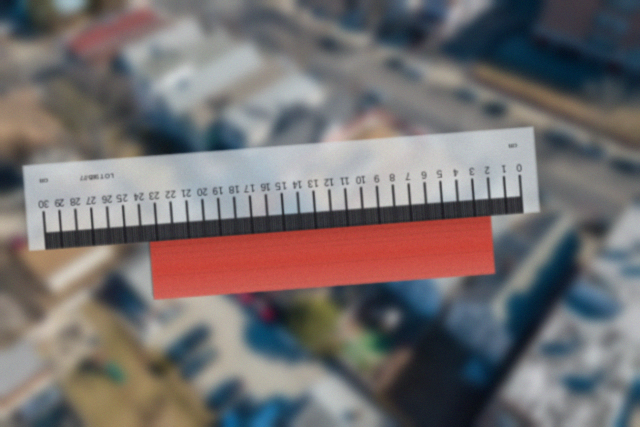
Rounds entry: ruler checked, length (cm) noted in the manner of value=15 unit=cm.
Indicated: value=21.5 unit=cm
